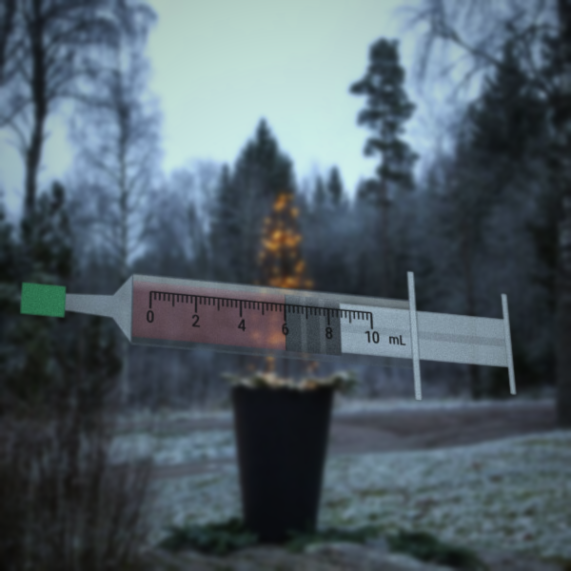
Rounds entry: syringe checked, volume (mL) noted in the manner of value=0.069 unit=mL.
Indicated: value=6 unit=mL
